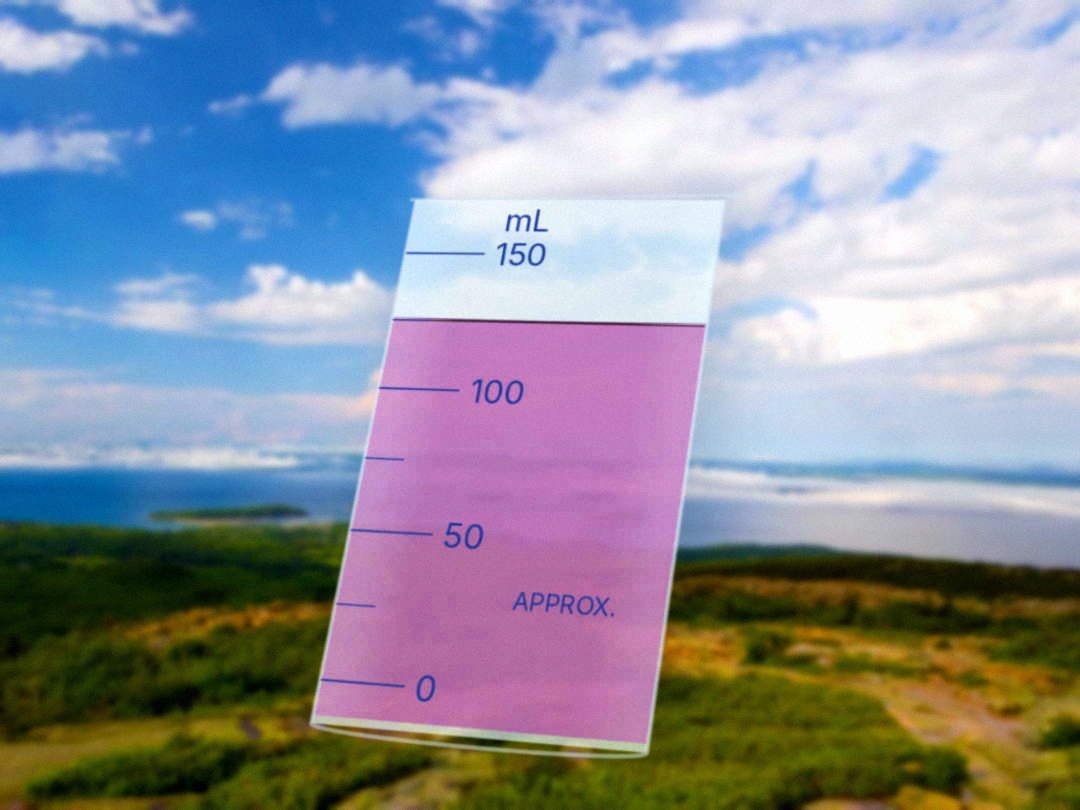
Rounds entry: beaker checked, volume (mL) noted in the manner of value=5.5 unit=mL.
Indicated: value=125 unit=mL
